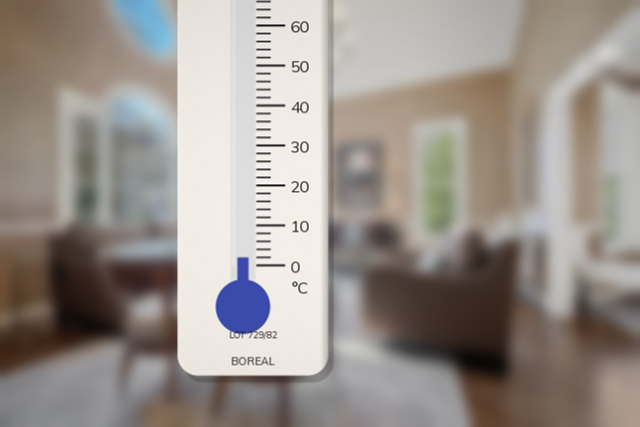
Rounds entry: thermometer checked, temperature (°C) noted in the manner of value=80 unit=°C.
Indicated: value=2 unit=°C
